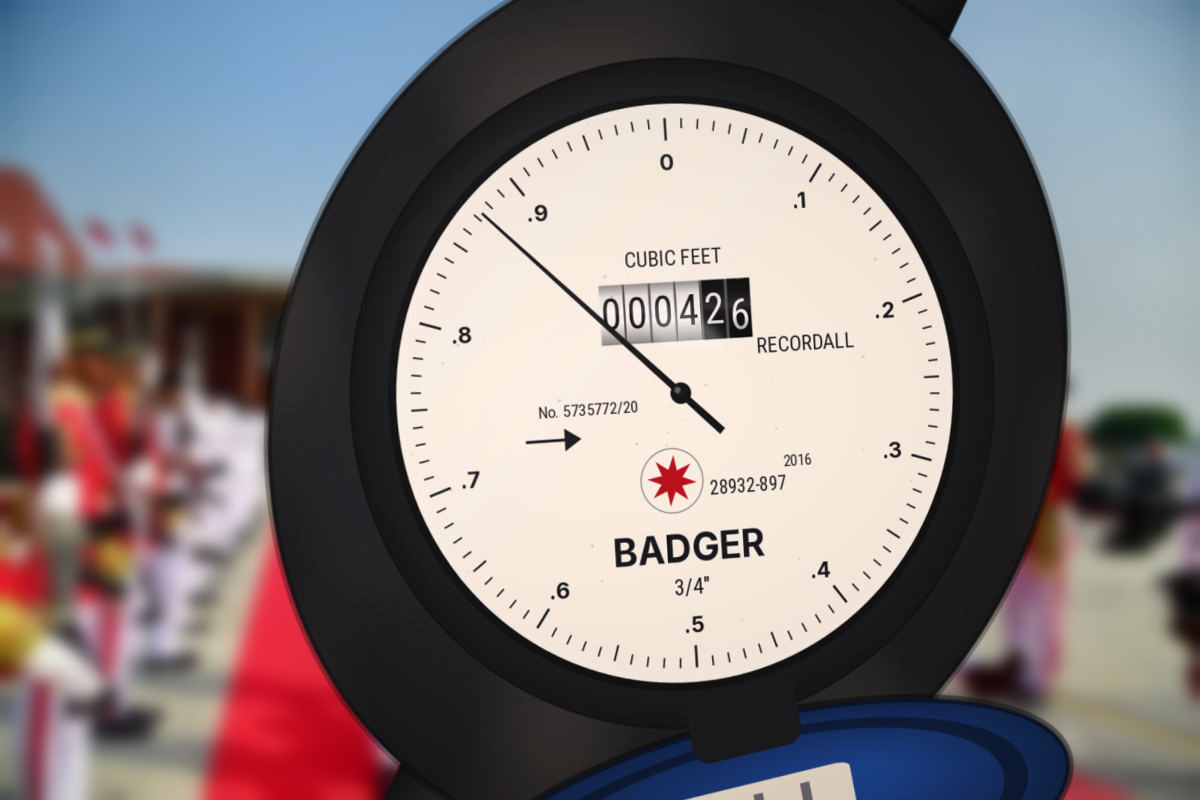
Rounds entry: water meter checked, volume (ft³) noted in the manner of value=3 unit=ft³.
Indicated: value=425.87 unit=ft³
